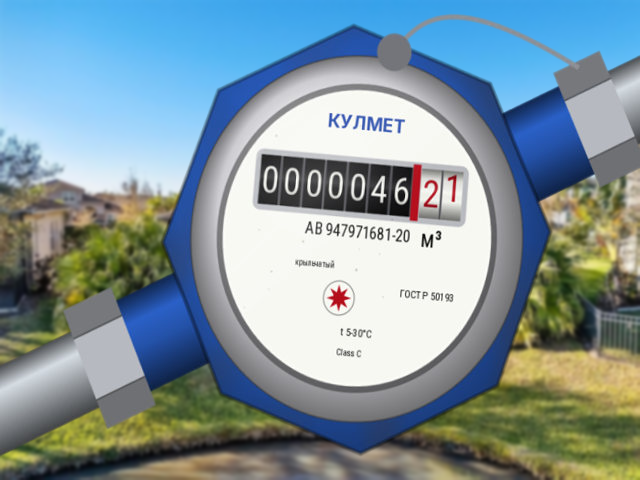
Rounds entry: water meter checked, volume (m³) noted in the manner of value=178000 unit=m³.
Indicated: value=46.21 unit=m³
